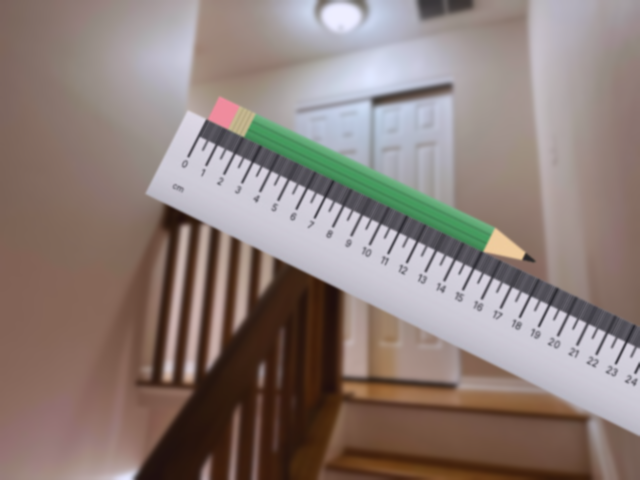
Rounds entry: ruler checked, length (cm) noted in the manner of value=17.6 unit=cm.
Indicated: value=17.5 unit=cm
